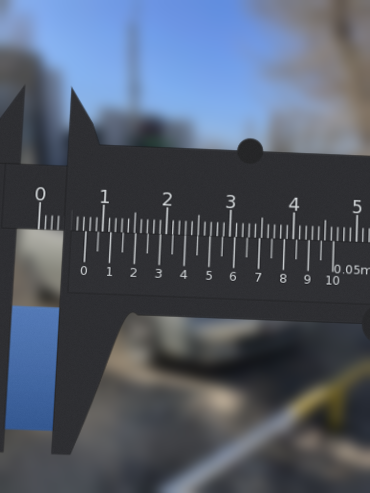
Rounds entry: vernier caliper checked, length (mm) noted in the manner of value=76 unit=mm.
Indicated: value=7.4 unit=mm
